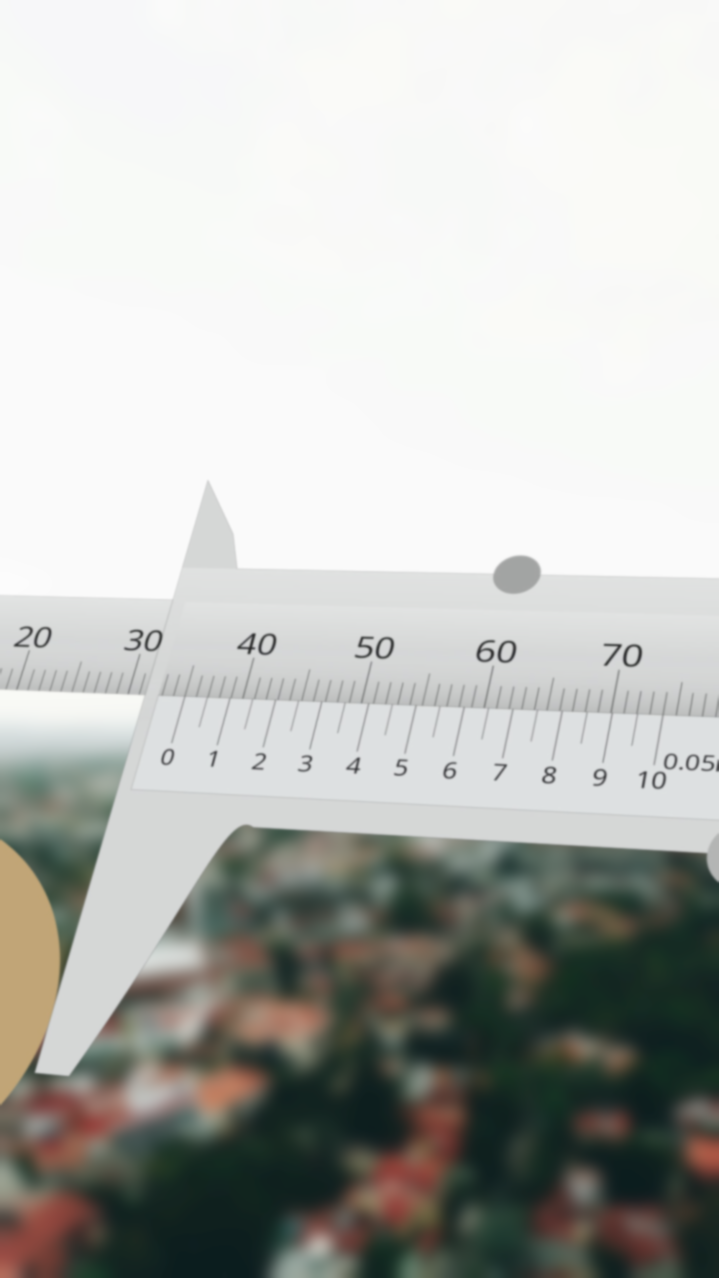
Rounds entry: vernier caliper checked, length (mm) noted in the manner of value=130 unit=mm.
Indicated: value=35.0 unit=mm
